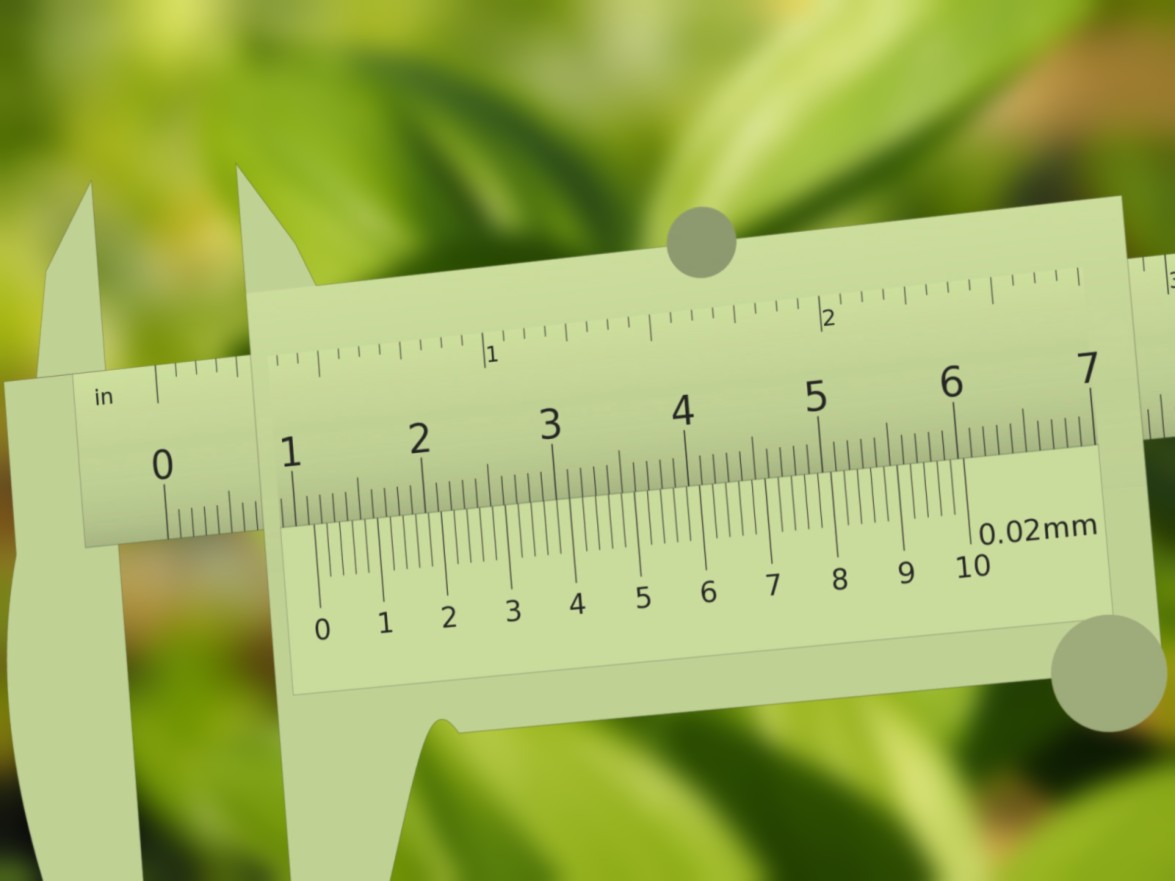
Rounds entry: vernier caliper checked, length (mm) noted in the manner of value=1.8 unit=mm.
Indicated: value=11.4 unit=mm
